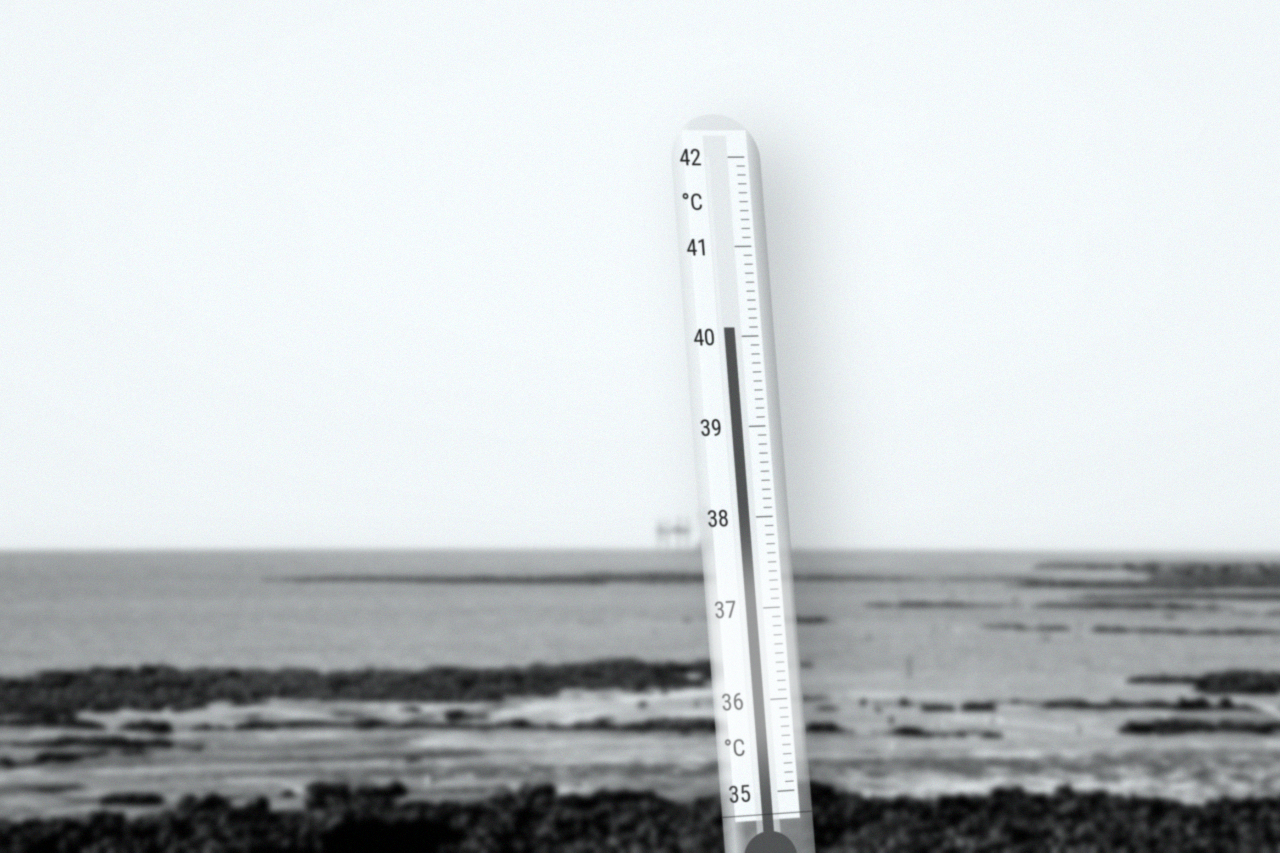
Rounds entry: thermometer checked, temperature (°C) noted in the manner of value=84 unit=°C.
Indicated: value=40.1 unit=°C
